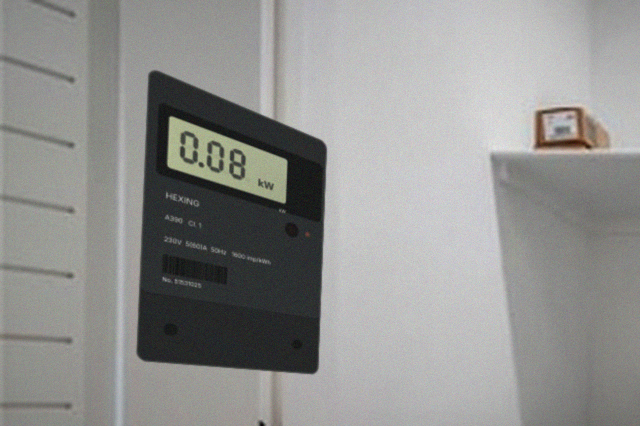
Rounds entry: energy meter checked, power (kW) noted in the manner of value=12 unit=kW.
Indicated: value=0.08 unit=kW
